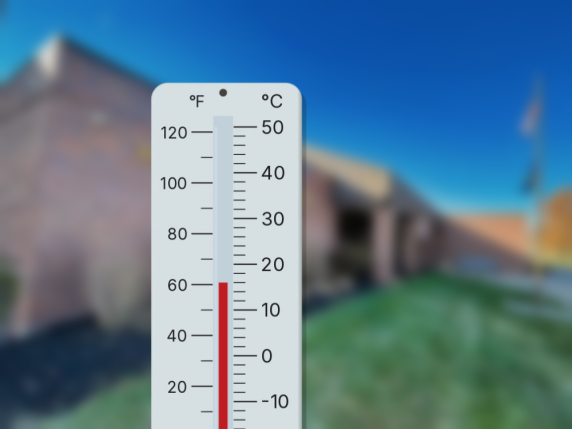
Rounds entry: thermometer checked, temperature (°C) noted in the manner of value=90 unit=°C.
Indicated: value=16 unit=°C
